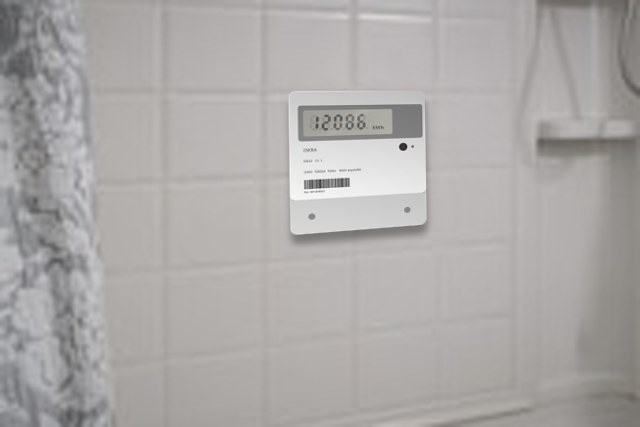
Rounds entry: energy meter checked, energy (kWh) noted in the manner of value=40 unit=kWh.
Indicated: value=12086 unit=kWh
